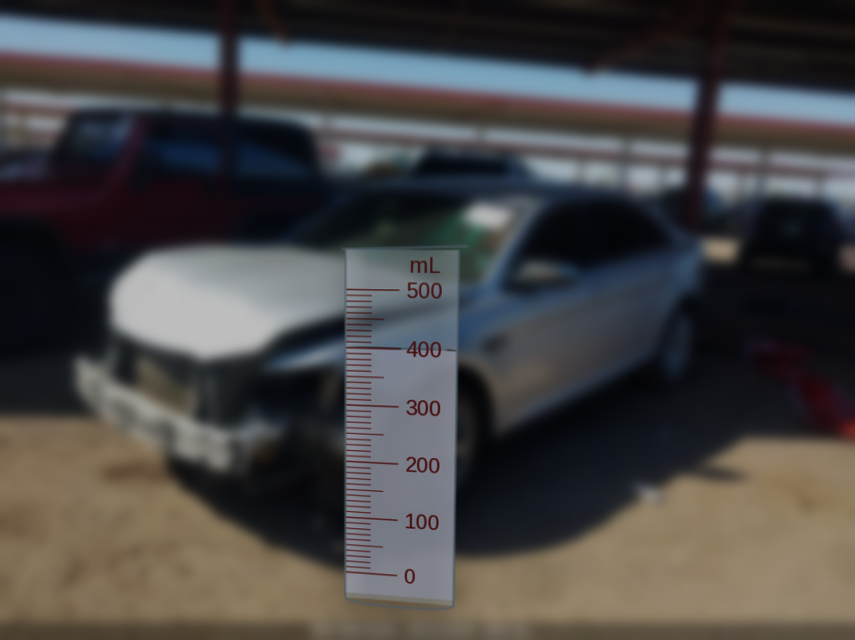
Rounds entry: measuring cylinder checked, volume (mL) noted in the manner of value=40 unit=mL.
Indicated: value=400 unit=mL
